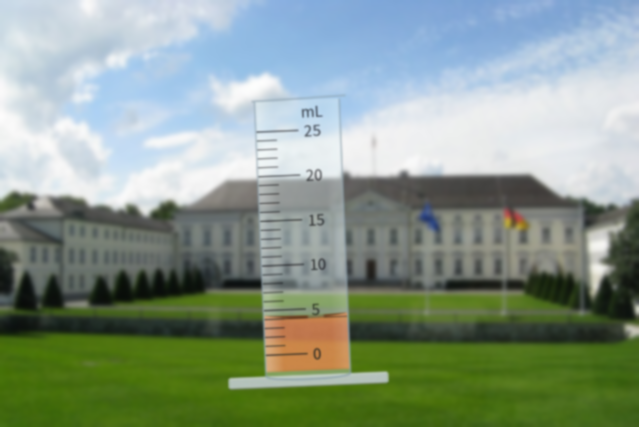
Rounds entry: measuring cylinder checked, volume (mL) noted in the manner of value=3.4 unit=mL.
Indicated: value=4 unit=mL
